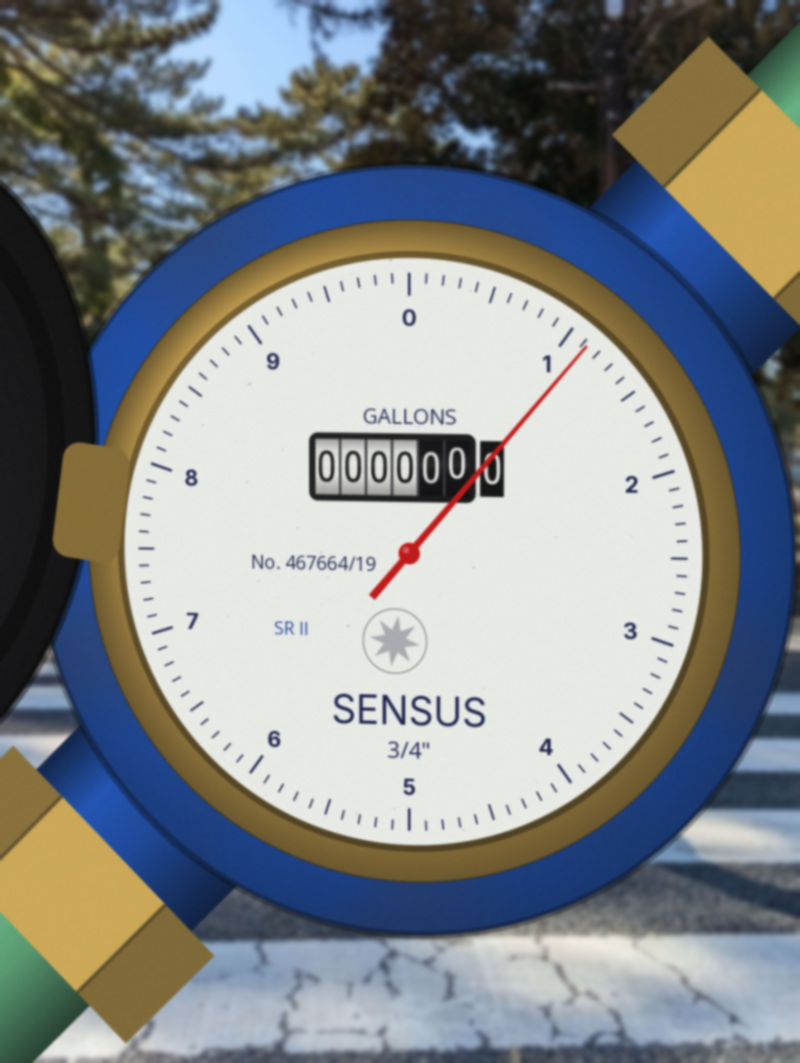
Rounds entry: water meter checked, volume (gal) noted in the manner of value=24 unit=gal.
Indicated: value=1.1 unit=gal
